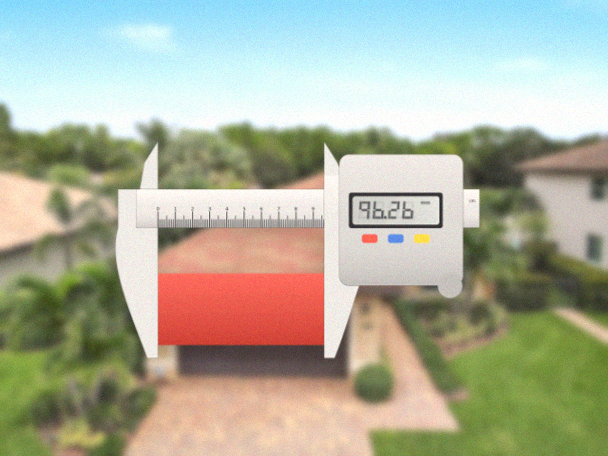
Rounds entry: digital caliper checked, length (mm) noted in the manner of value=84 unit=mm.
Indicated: value=96.26 unit=mm
